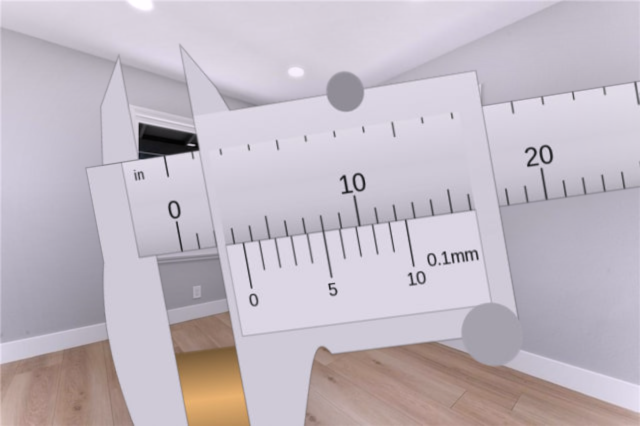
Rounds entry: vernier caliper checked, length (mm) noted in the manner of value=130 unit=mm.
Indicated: value=3.5 unit=mm
